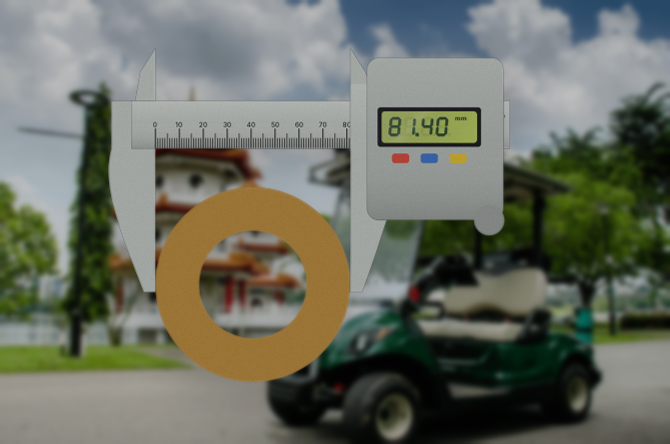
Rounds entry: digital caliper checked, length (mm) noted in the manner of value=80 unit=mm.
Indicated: value=81.40 unit=mm
